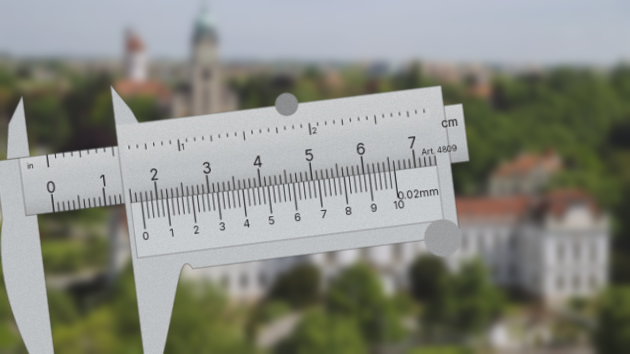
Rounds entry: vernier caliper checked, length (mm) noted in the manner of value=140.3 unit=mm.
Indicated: value=17.0 unit=mm
